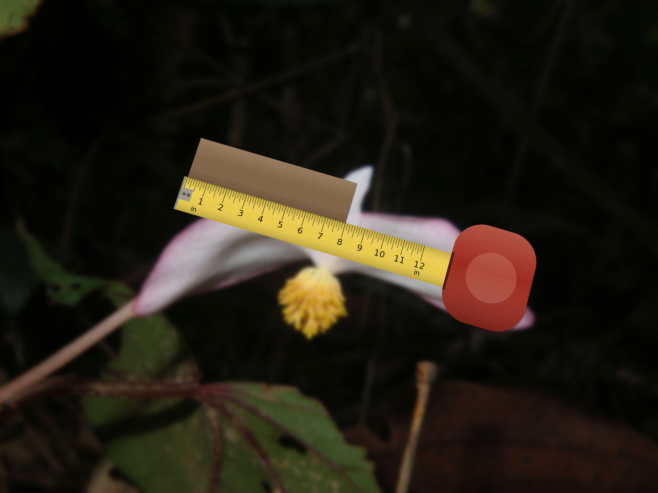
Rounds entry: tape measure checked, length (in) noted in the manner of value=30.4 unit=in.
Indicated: value=8 unit=in
